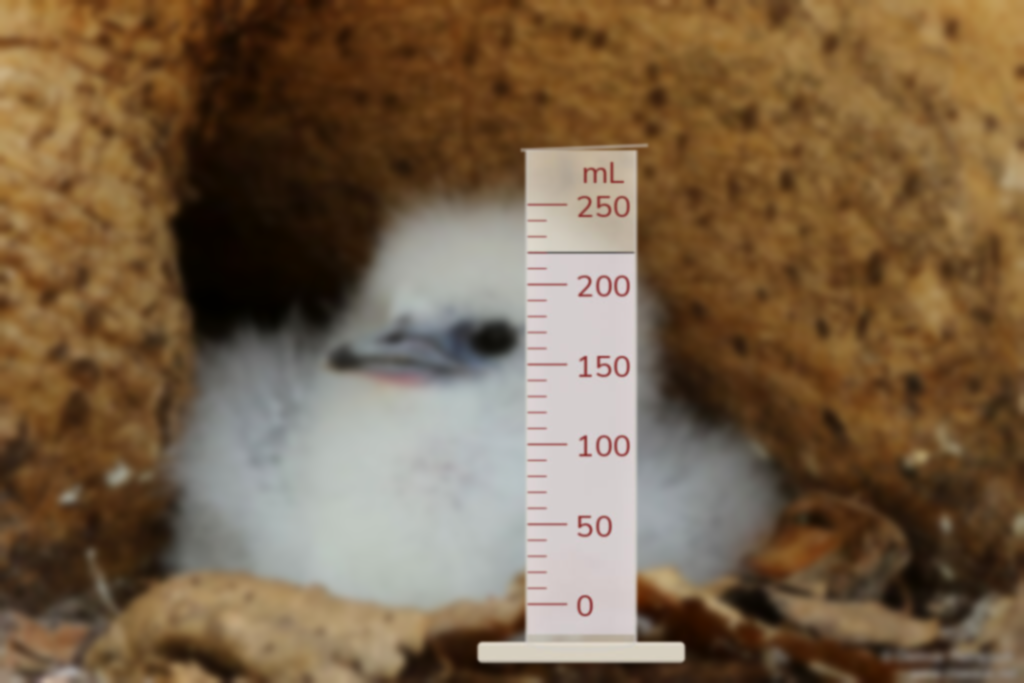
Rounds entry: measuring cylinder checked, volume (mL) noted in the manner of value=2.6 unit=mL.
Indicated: value=220 unit=mL
